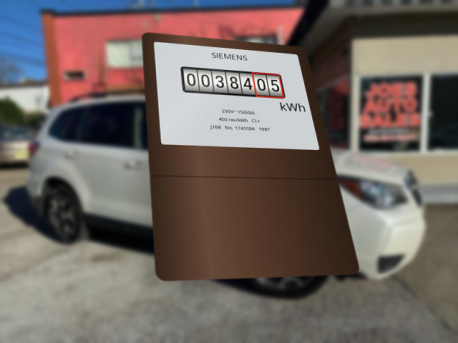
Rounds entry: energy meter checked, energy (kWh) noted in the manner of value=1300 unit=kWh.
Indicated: value=384.05 unit=kWh
